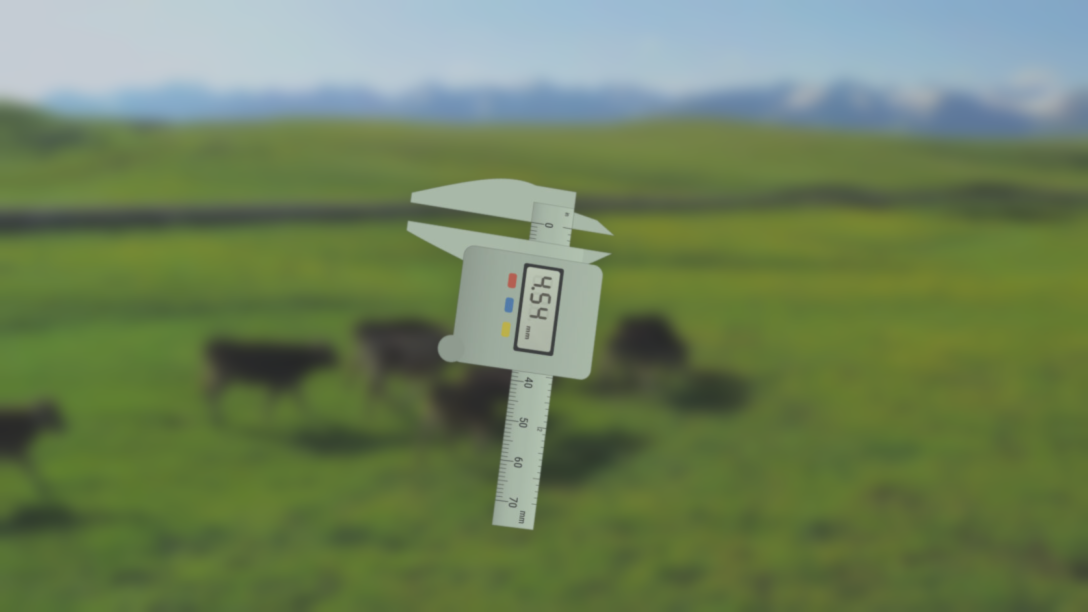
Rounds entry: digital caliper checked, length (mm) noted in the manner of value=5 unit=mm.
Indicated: value=4.54 unit=mm
